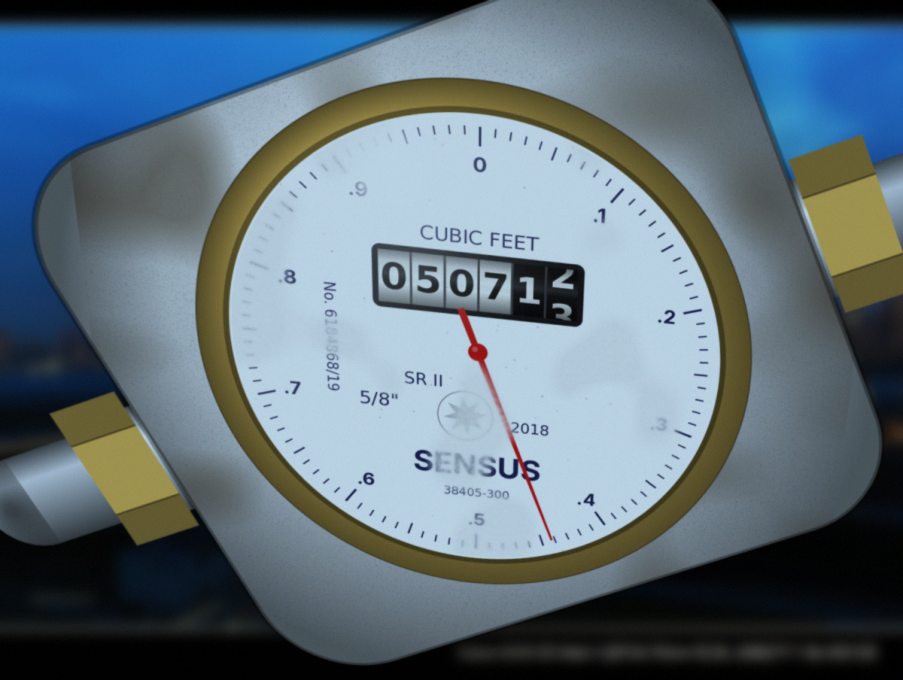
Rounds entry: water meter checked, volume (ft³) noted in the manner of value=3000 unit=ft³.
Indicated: value=50712.44 unit=ft³
